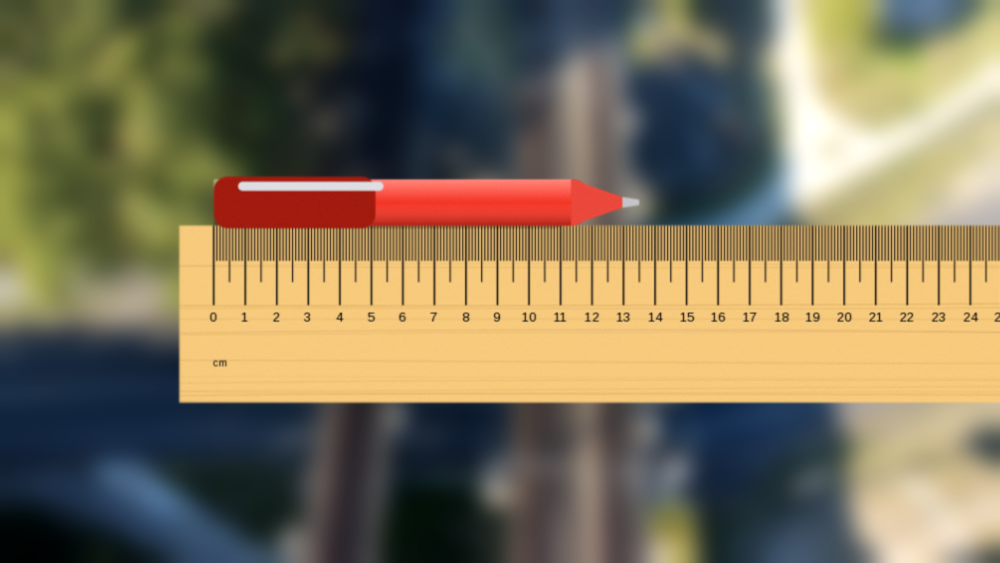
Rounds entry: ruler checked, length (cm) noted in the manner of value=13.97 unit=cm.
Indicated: value=13.5 unit=cm
